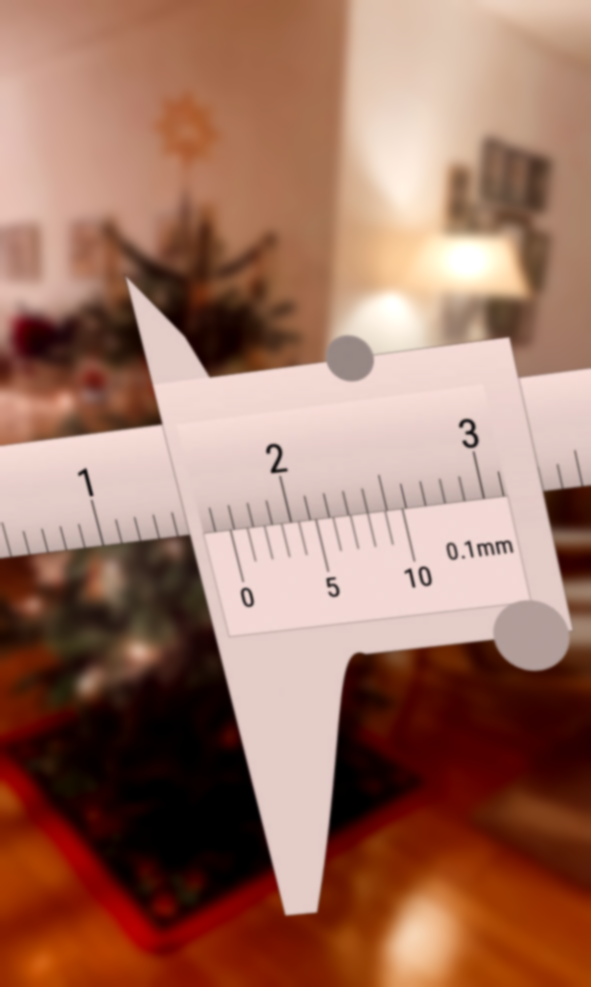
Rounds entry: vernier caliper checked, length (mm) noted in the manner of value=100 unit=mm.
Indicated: value=16.8 unit=mm
